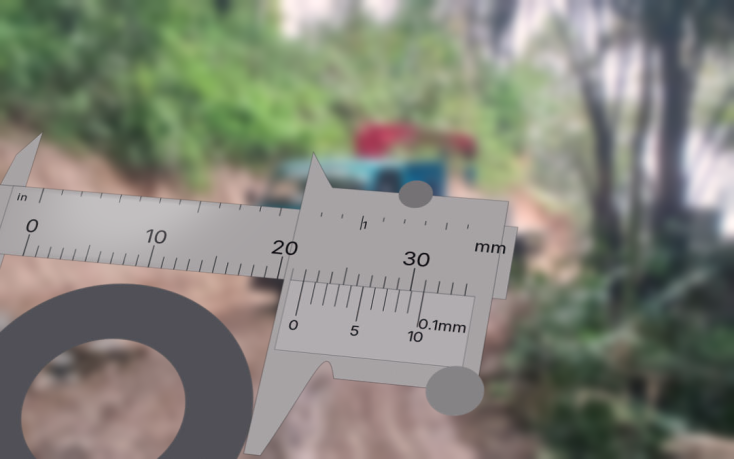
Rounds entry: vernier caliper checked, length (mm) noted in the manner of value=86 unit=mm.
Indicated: value=22.0 unit=mm
